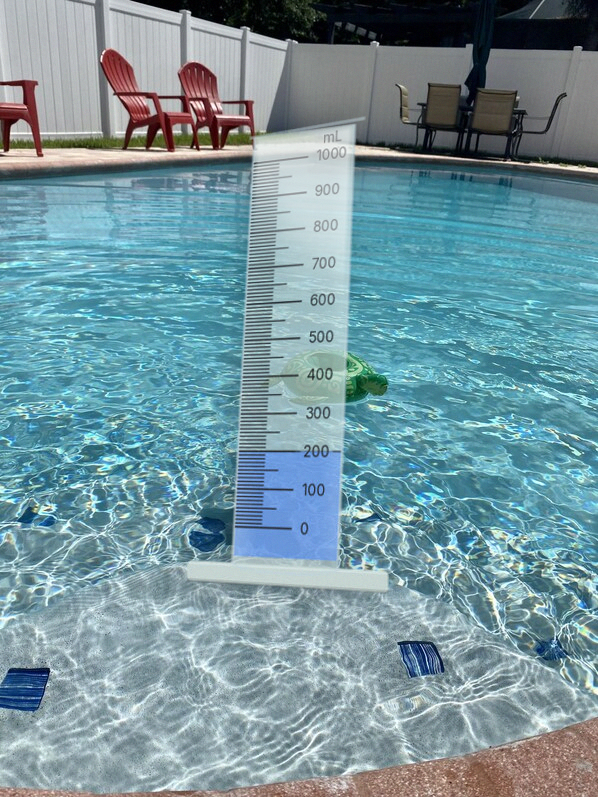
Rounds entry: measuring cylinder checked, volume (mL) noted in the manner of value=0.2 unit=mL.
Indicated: value=200 unit=mL
